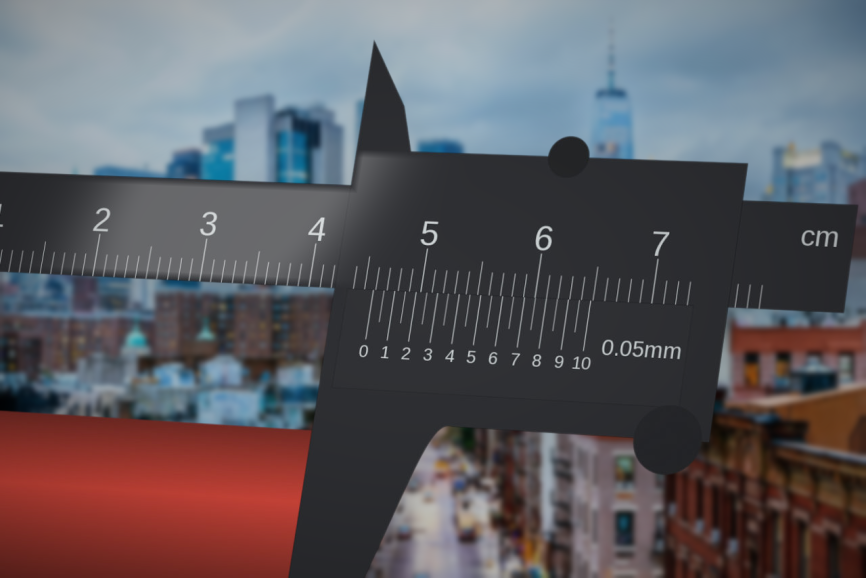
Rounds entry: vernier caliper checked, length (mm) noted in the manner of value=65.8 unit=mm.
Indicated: value=45.8 unit=mm
